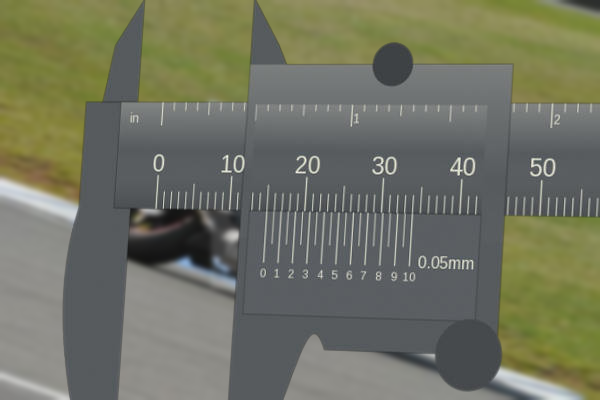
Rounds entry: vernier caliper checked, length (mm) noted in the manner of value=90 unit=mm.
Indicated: value=15.0 unit=mm
